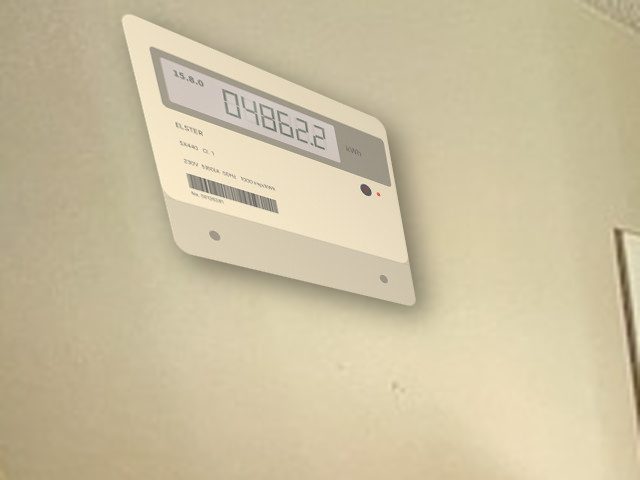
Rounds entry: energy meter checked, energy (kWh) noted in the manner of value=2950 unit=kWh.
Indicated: value=4862.2 unit=kWh
